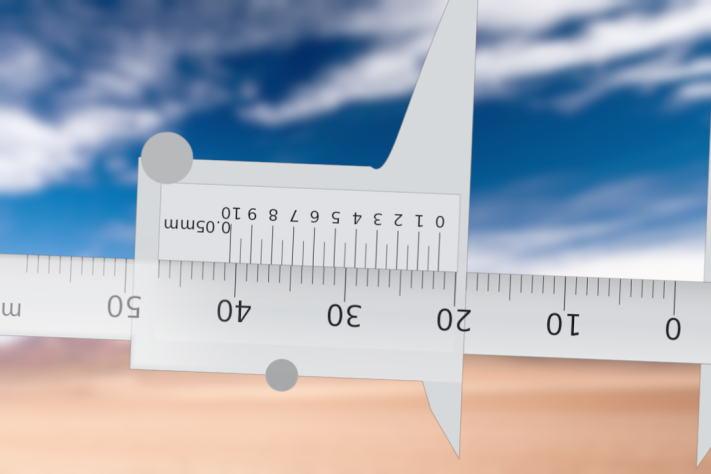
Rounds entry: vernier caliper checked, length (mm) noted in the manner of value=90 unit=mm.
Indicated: value=21.6 unit=mm
